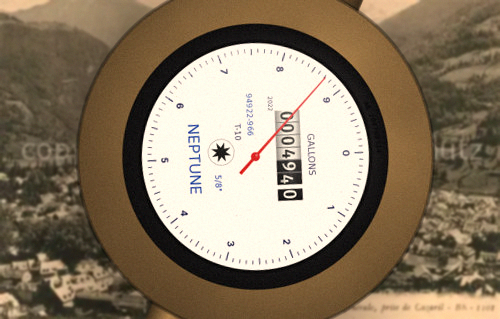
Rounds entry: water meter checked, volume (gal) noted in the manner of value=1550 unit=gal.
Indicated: value=4938.7 unit=gal
